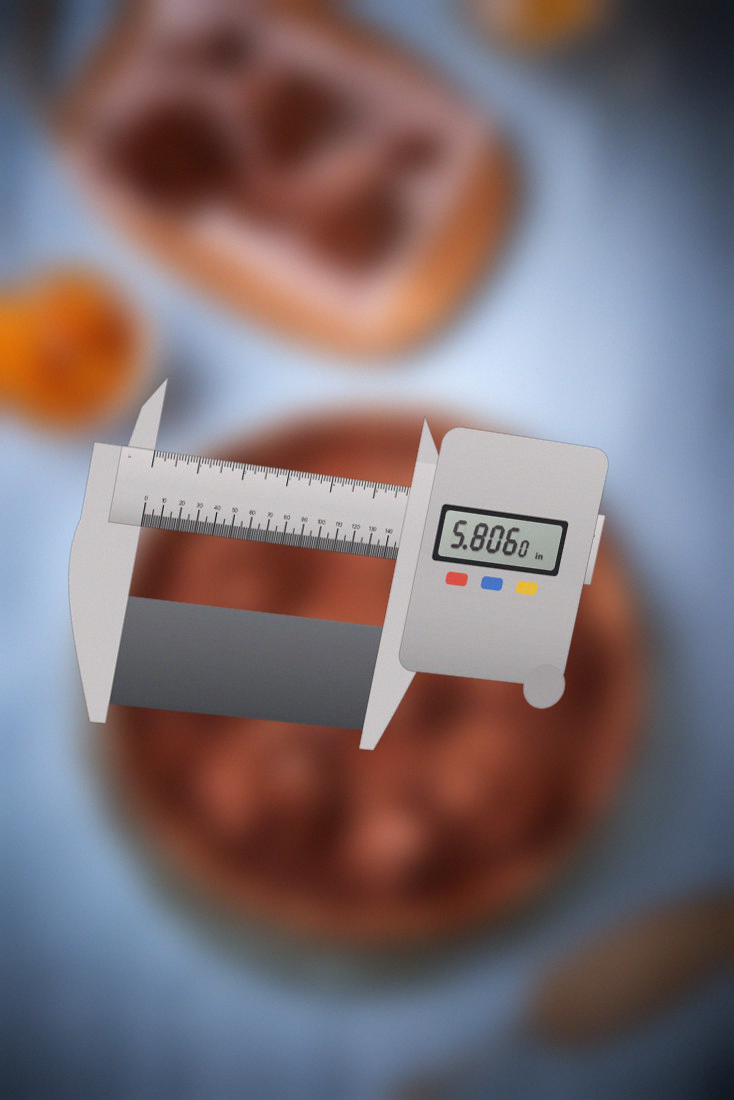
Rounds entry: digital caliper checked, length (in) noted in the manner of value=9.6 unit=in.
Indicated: value=5.8060 unit=in
